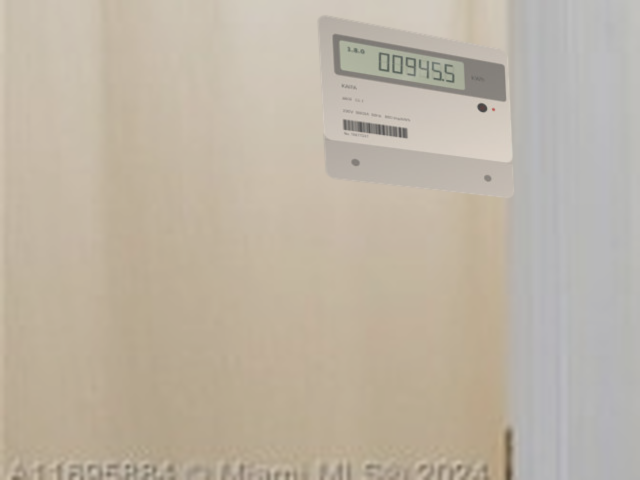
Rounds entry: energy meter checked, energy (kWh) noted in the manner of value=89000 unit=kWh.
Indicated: value=945.5 unit=kWh
